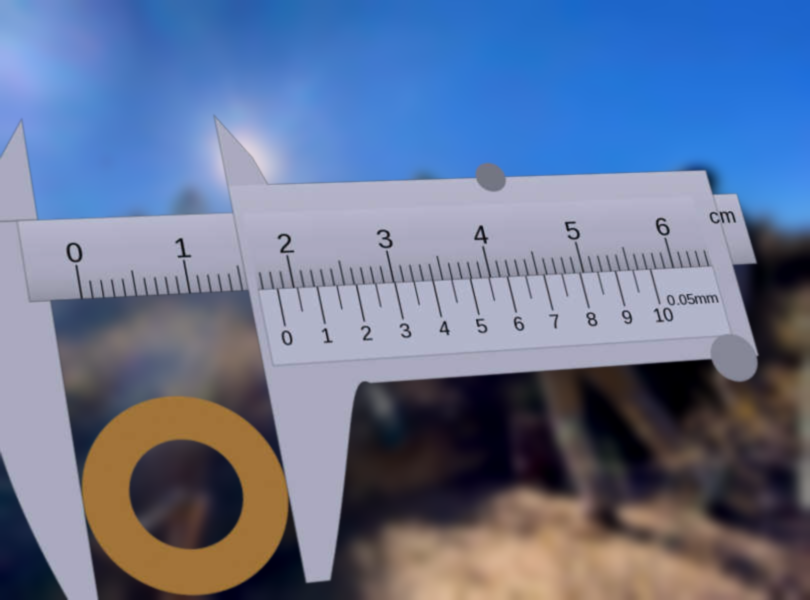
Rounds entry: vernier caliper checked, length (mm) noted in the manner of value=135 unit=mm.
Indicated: value=18.4 unit=mm
